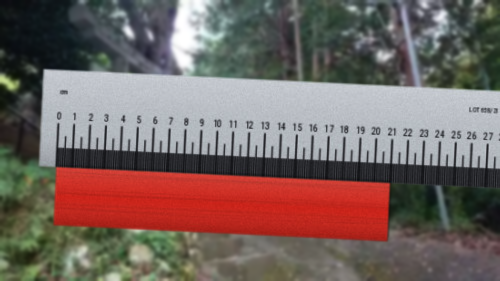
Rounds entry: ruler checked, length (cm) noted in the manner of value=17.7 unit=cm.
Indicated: value=21 unit=cm
